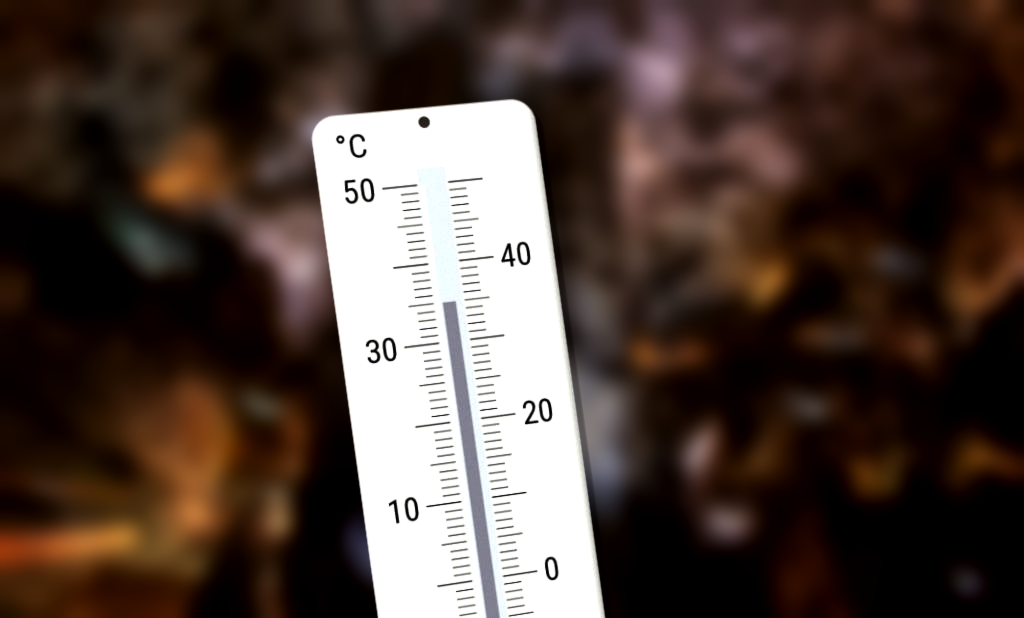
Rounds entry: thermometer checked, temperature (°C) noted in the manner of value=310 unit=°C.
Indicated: value=35 unit=°C
